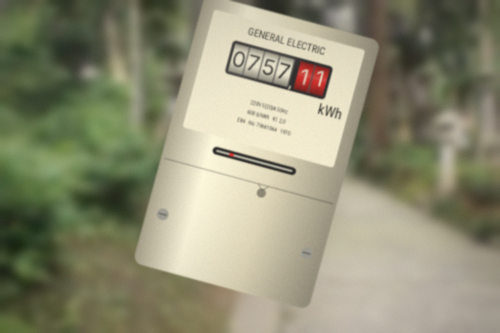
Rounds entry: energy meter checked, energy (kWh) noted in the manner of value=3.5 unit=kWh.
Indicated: value=757.11 unit=kWh
